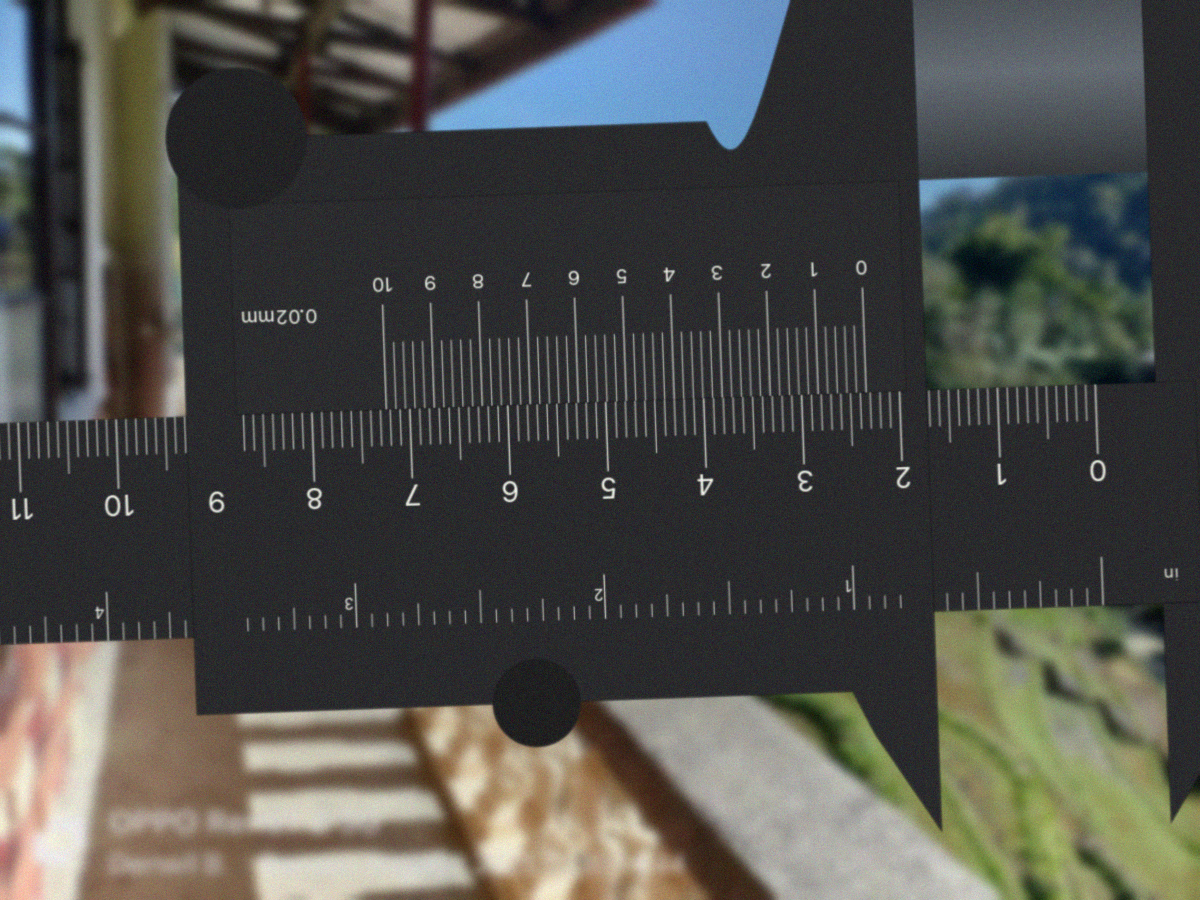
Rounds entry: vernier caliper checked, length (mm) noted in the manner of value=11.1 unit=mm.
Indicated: value=23.4 unit=mm
